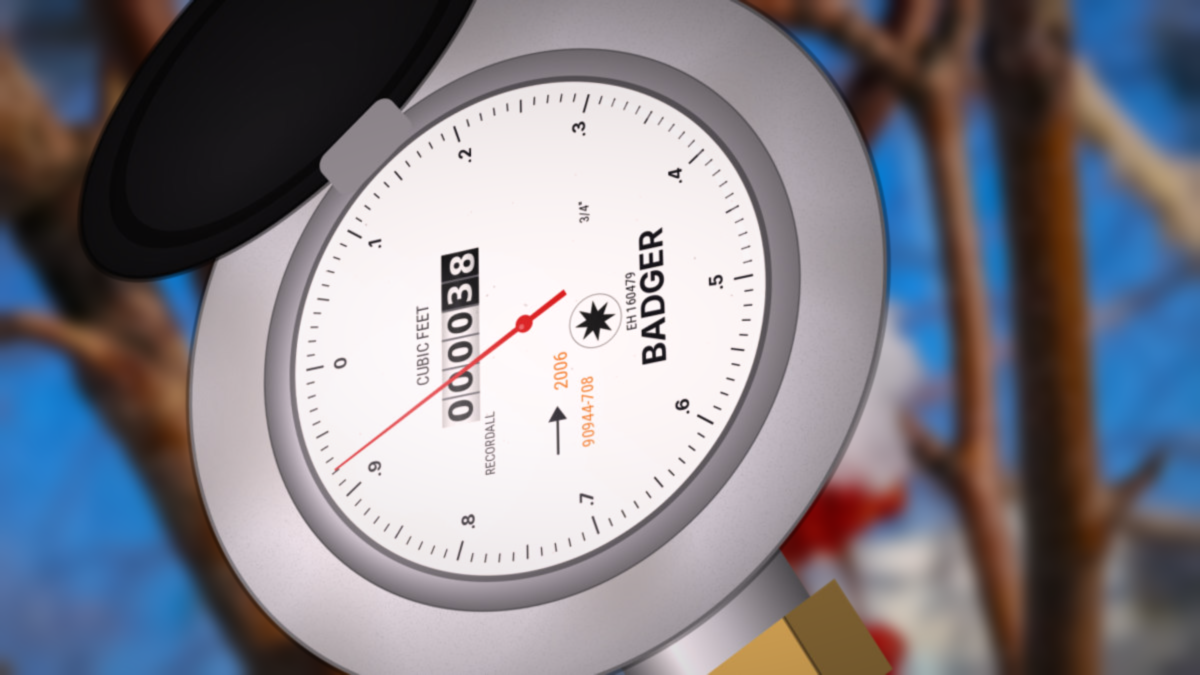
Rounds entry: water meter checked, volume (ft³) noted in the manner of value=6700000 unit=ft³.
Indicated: value=37.92 unit=ft³
